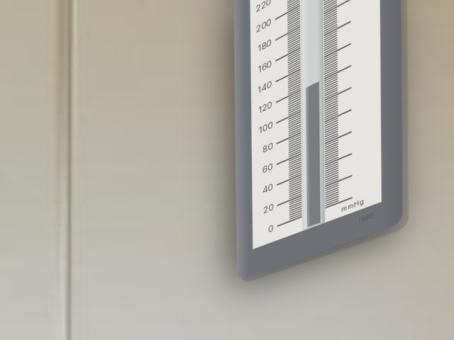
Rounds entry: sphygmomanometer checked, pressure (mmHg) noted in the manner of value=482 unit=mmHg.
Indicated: value=120 unit=mmHg
